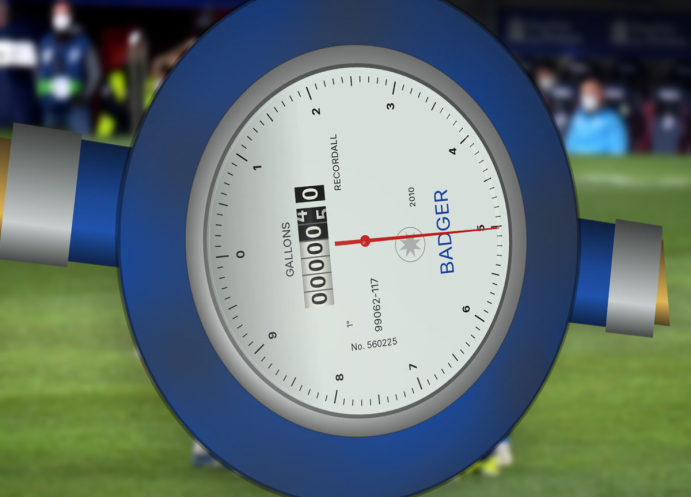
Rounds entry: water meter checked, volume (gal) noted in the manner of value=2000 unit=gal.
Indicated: value=45.0 unit=gal
